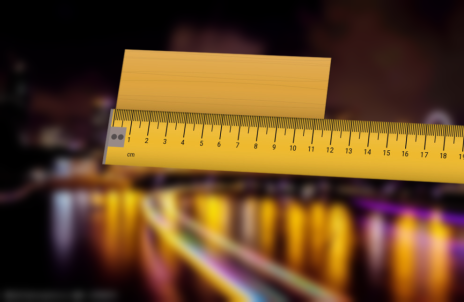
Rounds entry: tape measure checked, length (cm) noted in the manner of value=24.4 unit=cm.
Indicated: value=11.5 unit=cm
